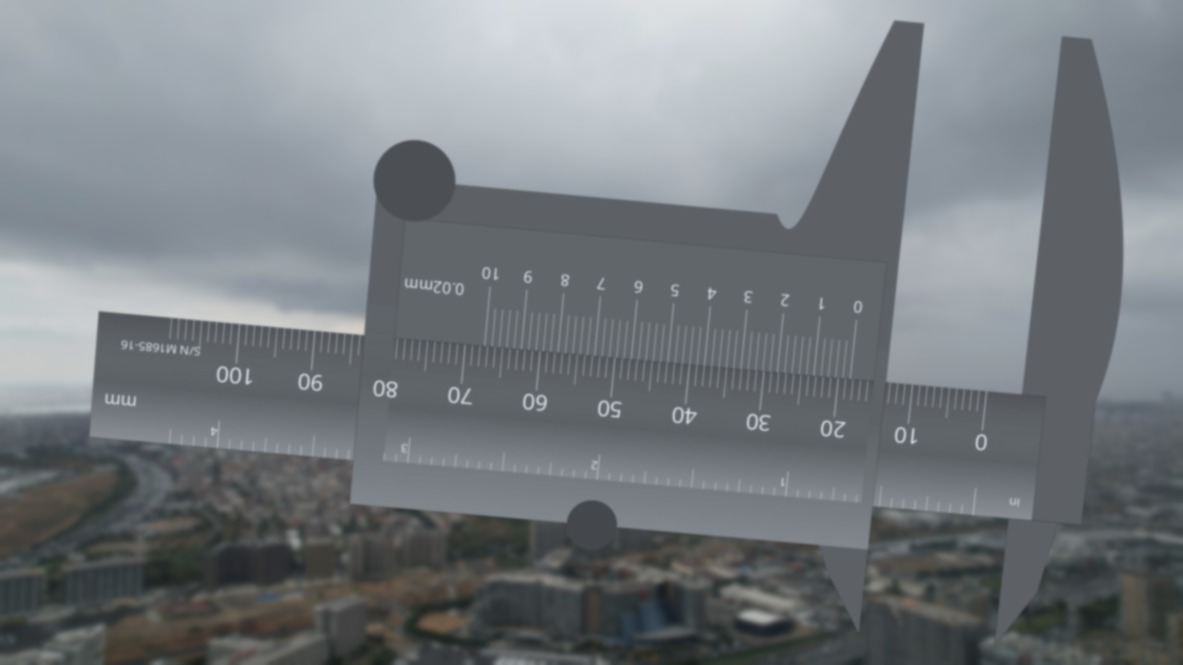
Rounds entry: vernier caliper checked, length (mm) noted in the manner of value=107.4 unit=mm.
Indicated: value=18.4 unit=mm
